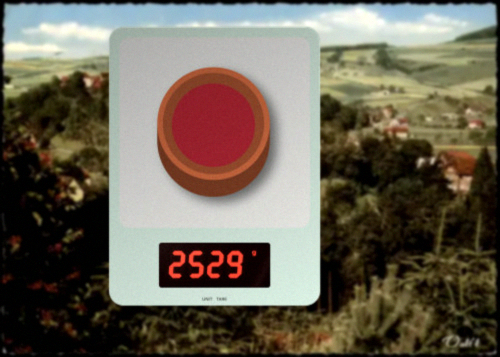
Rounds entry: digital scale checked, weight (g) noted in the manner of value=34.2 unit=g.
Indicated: value=2529 unit=g
